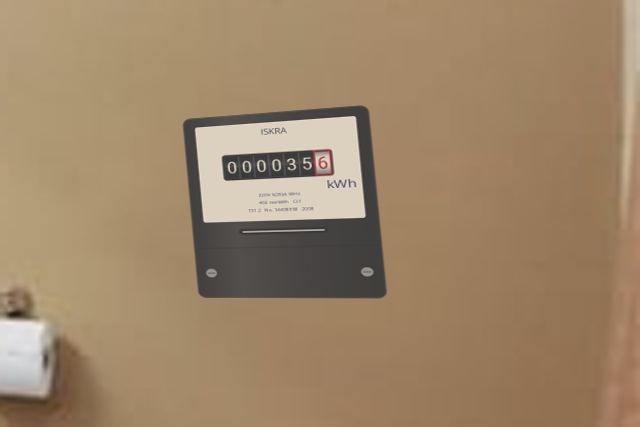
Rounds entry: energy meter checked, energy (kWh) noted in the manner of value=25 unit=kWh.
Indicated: value=35.6 unit=kWh
